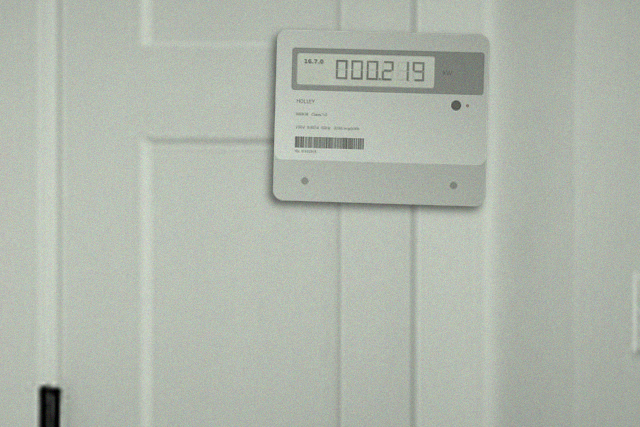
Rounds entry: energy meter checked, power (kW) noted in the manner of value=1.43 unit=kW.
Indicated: value=0.219 unit=kW
